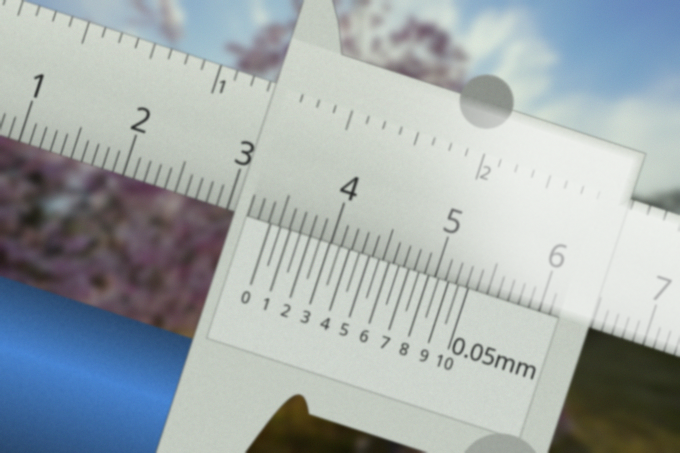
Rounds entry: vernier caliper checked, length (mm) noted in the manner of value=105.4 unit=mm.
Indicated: value=34.2 unit=mm
